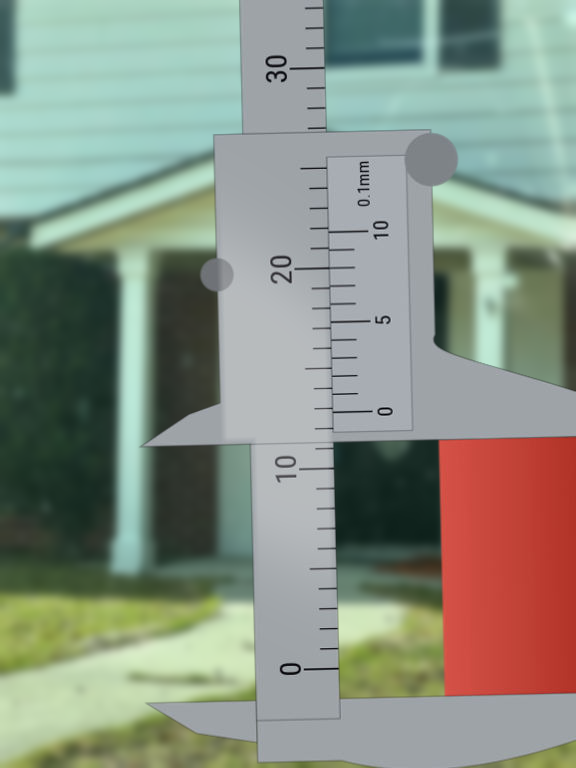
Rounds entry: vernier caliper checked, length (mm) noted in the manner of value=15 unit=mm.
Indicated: value=12.8 unit=mm
